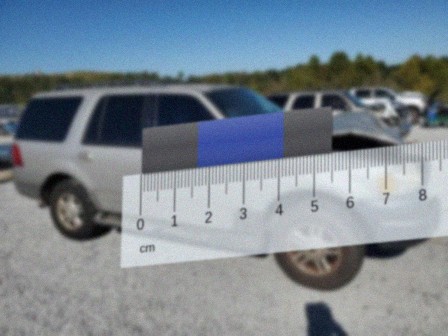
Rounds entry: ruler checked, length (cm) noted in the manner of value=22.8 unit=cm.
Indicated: value=5.5 unit=cm
